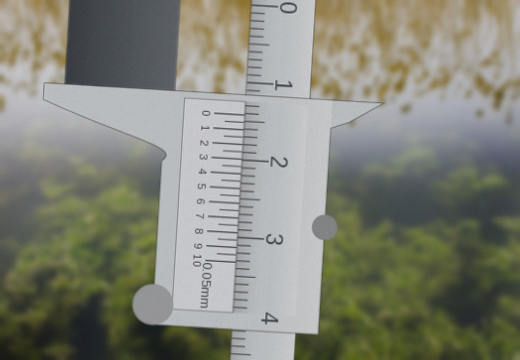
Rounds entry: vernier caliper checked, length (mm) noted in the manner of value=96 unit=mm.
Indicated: value=14.2 unit=mm
